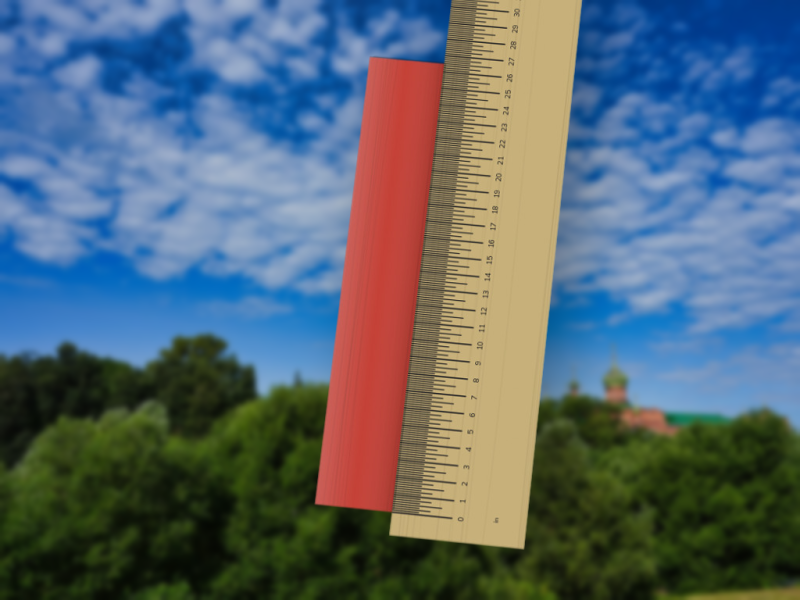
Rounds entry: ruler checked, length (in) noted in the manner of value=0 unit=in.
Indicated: value=26.5 unit=in
